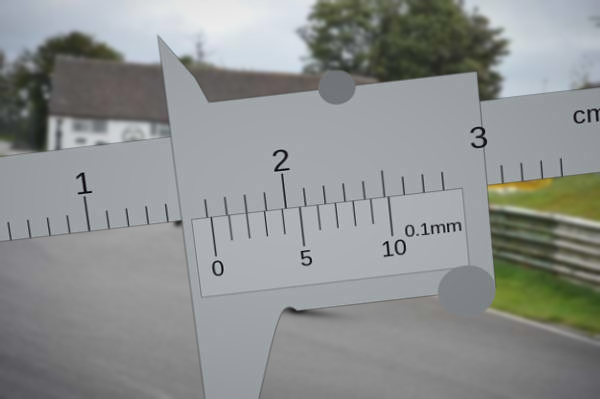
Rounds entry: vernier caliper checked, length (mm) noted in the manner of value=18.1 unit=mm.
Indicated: value=16.2 unit=mm
